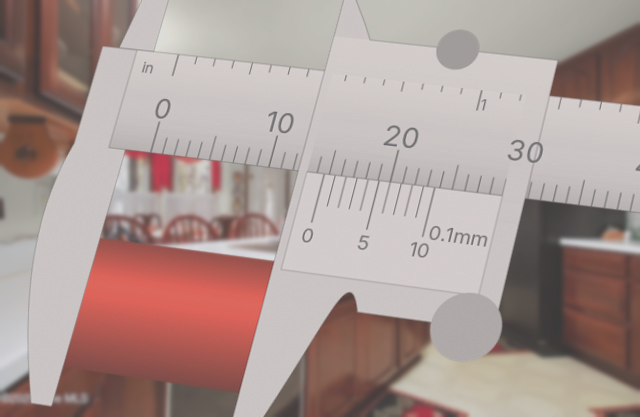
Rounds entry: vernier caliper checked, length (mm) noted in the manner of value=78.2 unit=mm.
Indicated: value=14.6 unit=mm
